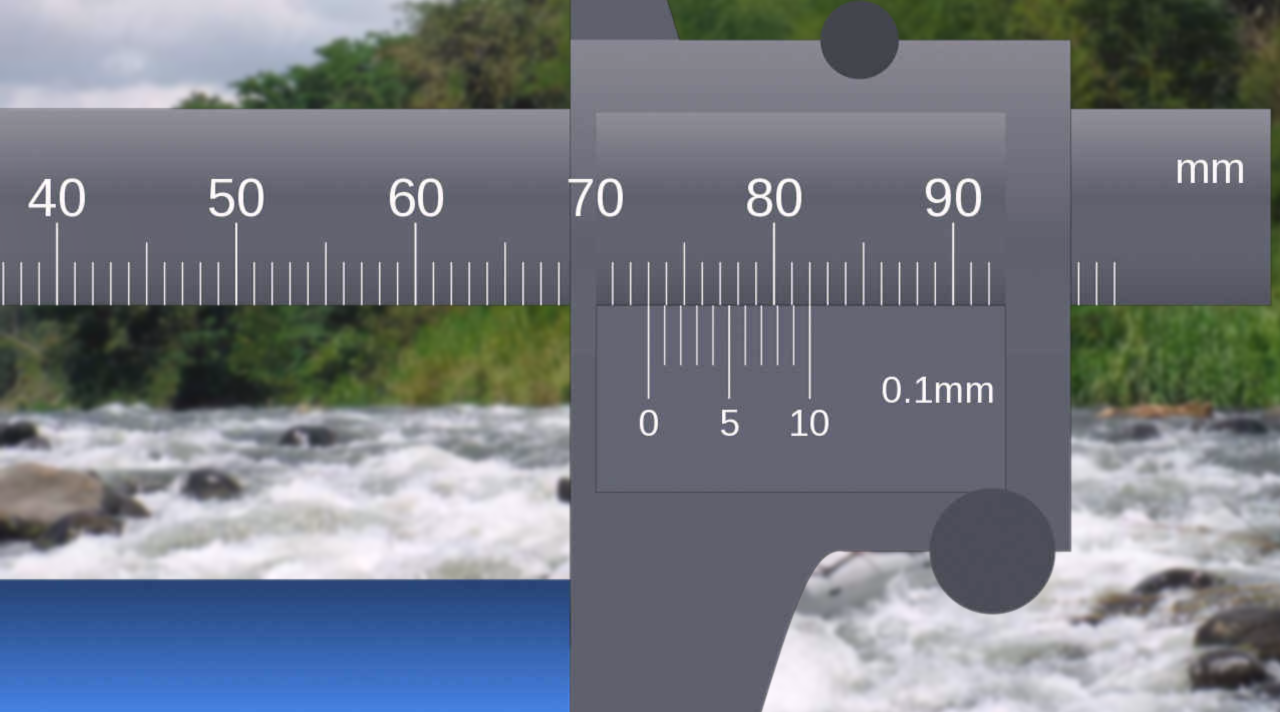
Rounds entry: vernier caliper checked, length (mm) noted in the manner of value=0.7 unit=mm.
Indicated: value=73.0 unit=mm
